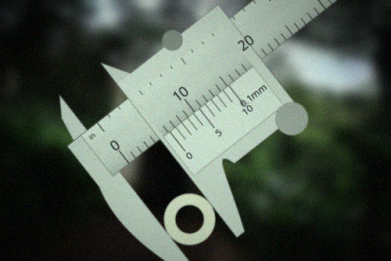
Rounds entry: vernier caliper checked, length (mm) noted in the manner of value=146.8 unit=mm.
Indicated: value=6.2 unit=mm
